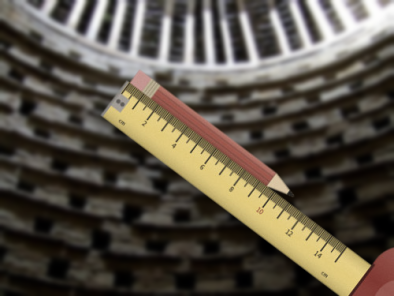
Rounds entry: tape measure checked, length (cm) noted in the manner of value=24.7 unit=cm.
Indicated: value=11 unit=cm
